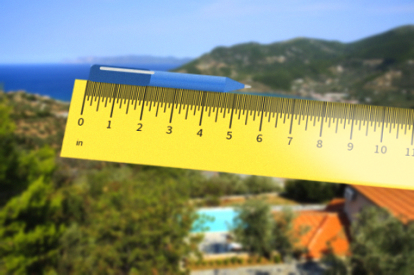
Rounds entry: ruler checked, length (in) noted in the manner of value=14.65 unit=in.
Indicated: value=5.5 unit=in
